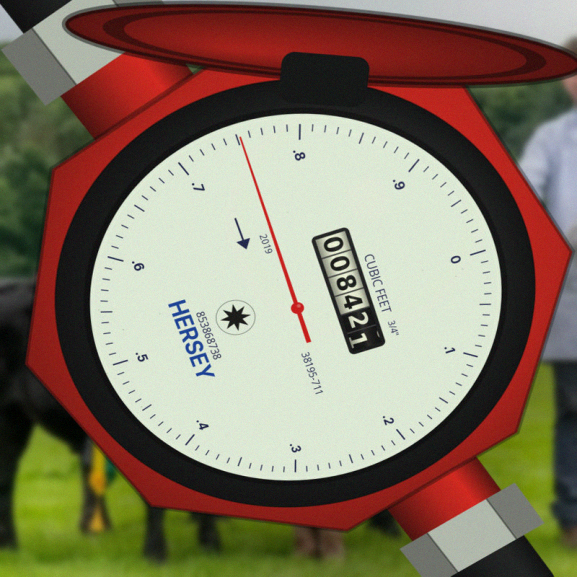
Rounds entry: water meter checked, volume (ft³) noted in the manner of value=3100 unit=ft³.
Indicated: value=8420.75 unit=ft³
